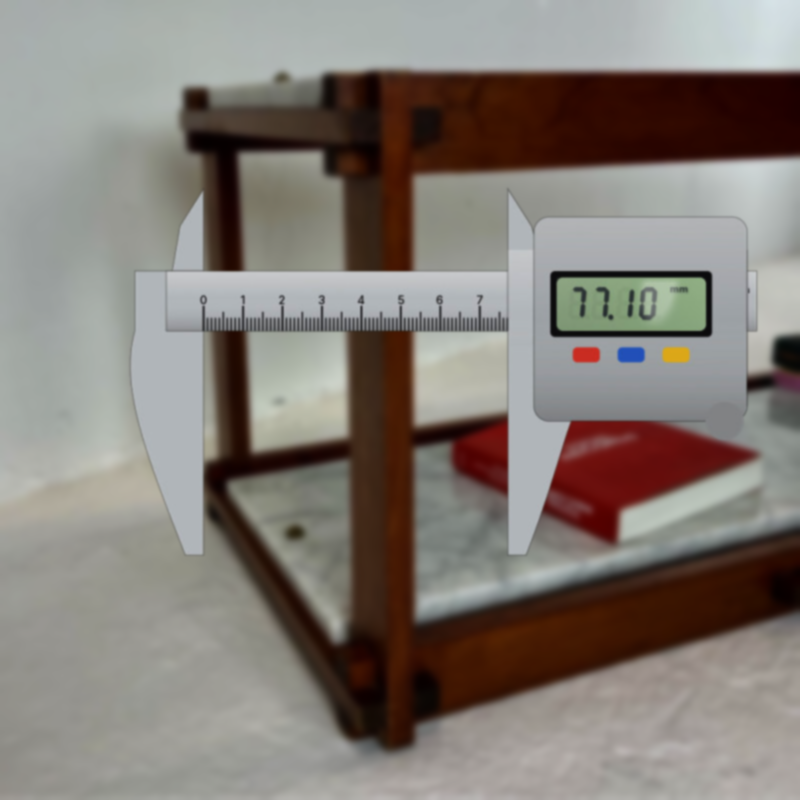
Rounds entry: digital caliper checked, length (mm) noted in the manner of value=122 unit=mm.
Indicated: value=77.10 unit=mm
